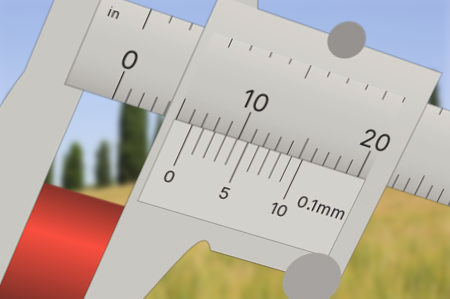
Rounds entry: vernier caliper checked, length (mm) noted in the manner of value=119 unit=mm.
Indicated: value=6.3 unit=mm
